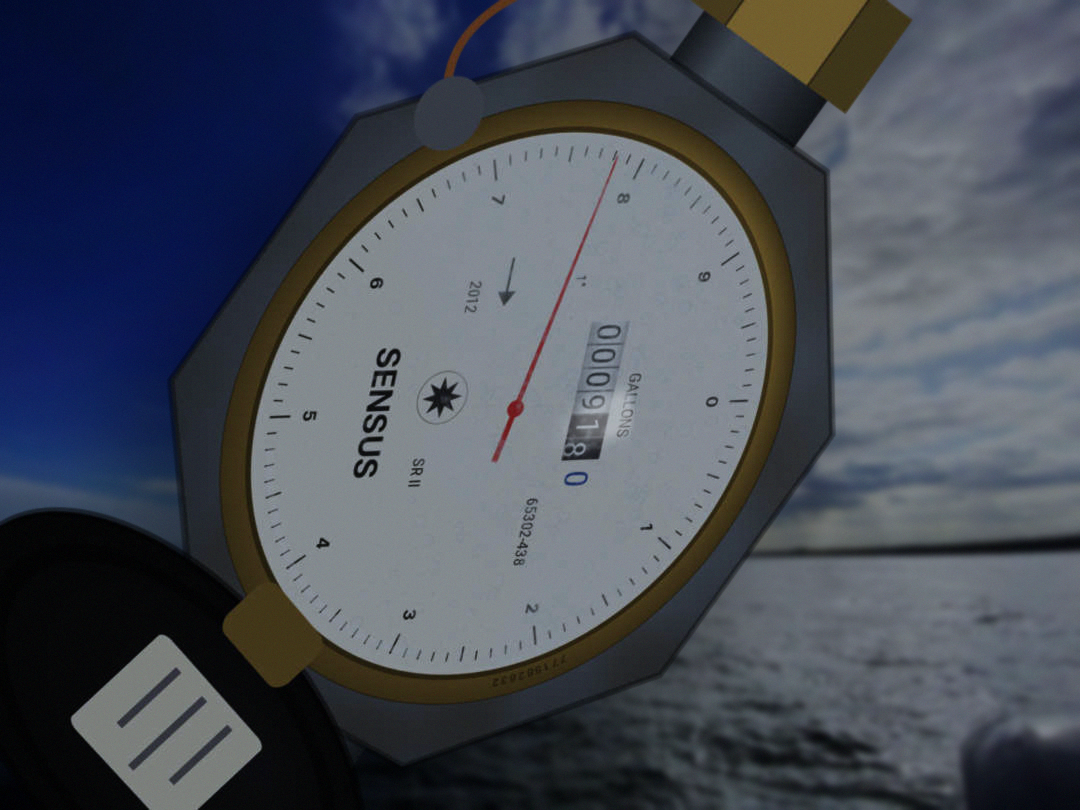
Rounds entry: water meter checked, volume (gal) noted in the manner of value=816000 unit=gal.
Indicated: value=9177.8 unit=gal
